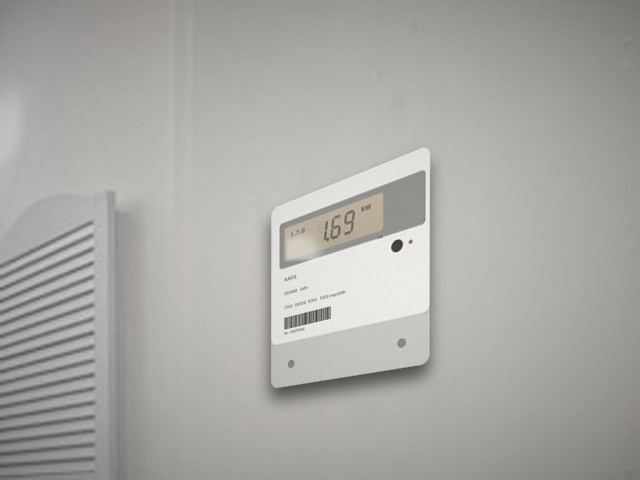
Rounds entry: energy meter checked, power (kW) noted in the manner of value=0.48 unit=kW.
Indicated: value=1.69 unit=kW
